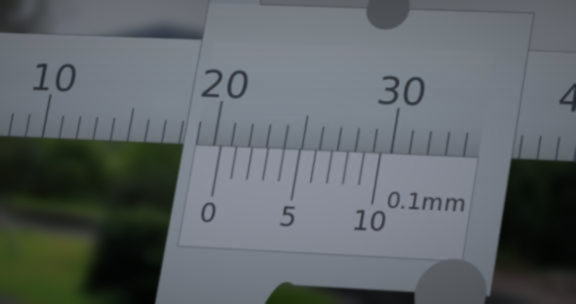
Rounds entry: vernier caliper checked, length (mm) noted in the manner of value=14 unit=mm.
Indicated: value=20.4 unit=mm
